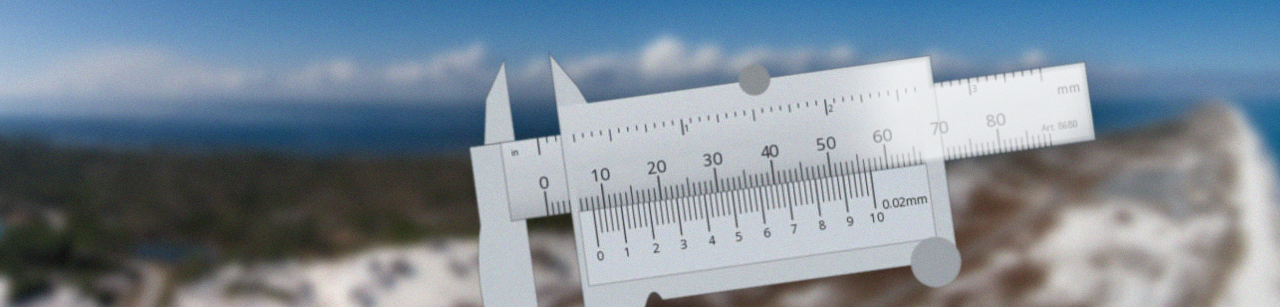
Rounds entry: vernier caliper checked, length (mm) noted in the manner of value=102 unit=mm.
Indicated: value=8.0 unit=mm
